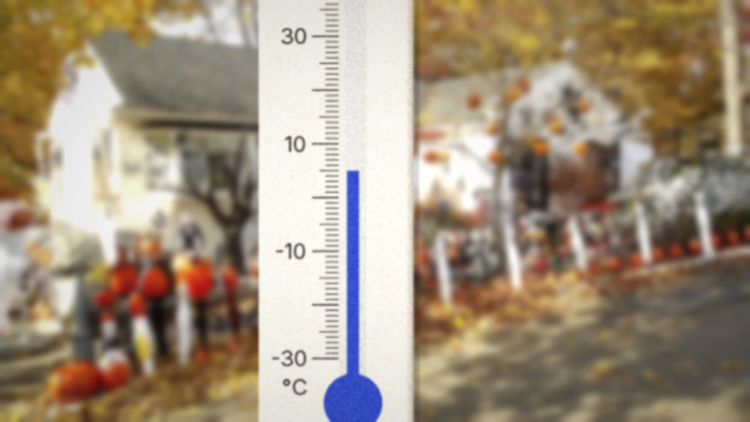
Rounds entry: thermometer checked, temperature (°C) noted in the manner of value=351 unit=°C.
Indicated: value=5 unit=°C
